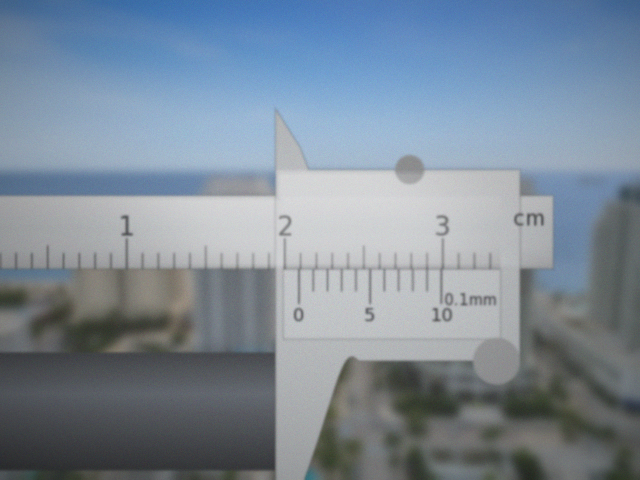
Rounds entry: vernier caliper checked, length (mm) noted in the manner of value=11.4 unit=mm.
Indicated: value=20.9 unit=mm
